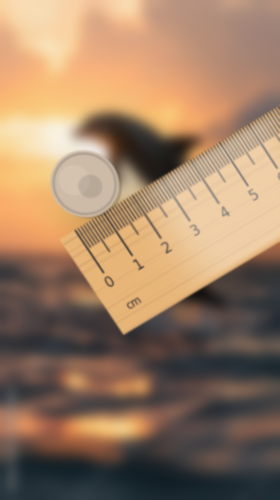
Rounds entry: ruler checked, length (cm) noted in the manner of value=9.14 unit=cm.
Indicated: value=2 unit=cm
